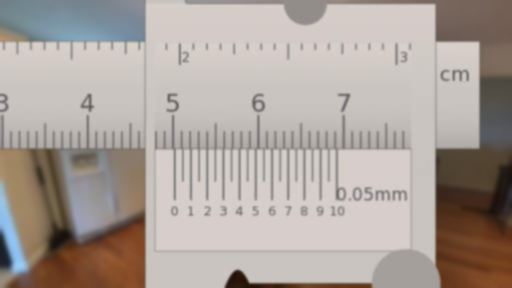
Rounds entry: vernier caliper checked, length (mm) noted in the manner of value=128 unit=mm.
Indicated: value=50.2 unit=mm
